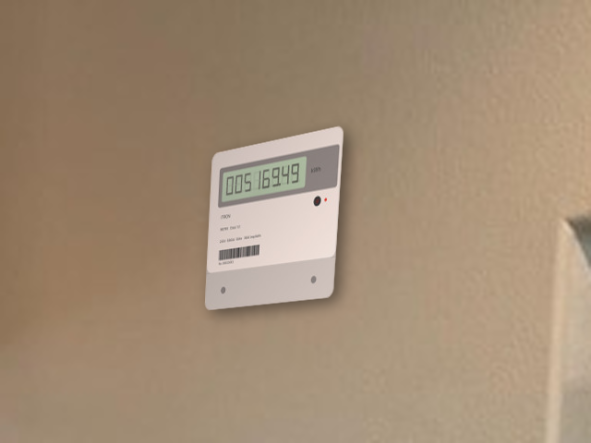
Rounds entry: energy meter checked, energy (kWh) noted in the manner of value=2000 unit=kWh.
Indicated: value=5169.49 unit=kWh
